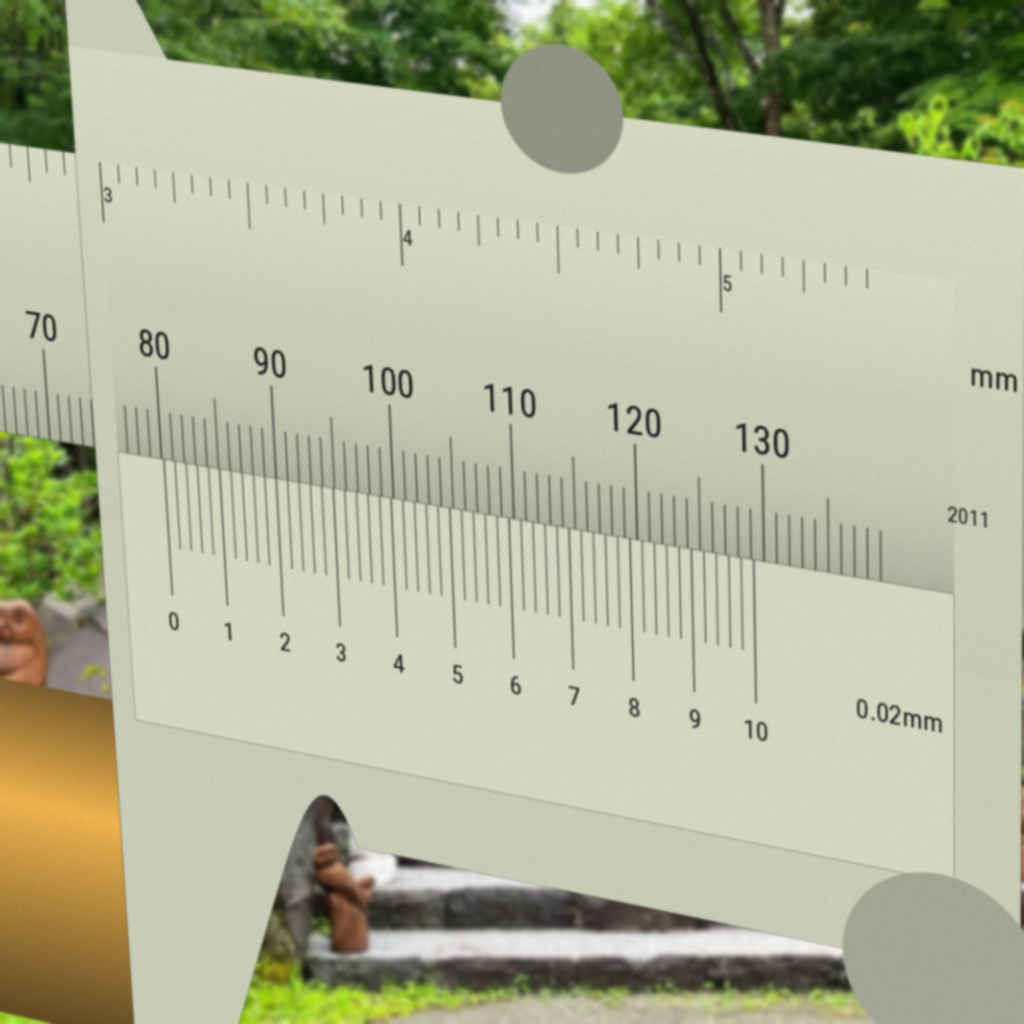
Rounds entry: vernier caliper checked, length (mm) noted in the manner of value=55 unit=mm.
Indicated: value=80.2 unit=mm
